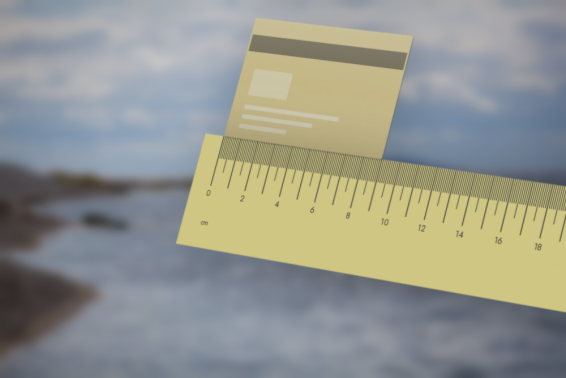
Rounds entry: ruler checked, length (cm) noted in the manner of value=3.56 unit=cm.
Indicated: value=9 unit=cm
